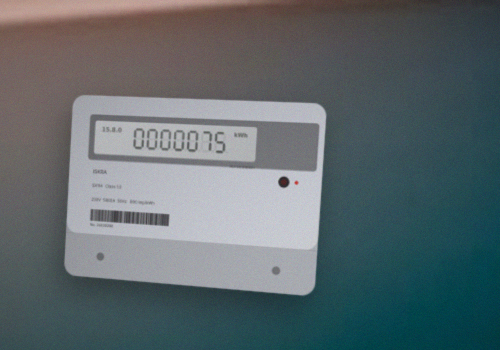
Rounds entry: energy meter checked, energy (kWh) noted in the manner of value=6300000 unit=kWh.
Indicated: value=75 unit=kWh
